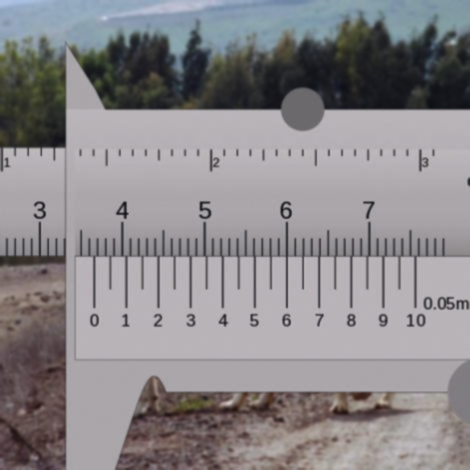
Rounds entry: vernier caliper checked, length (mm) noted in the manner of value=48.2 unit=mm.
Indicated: value=36.6 unit=mm
